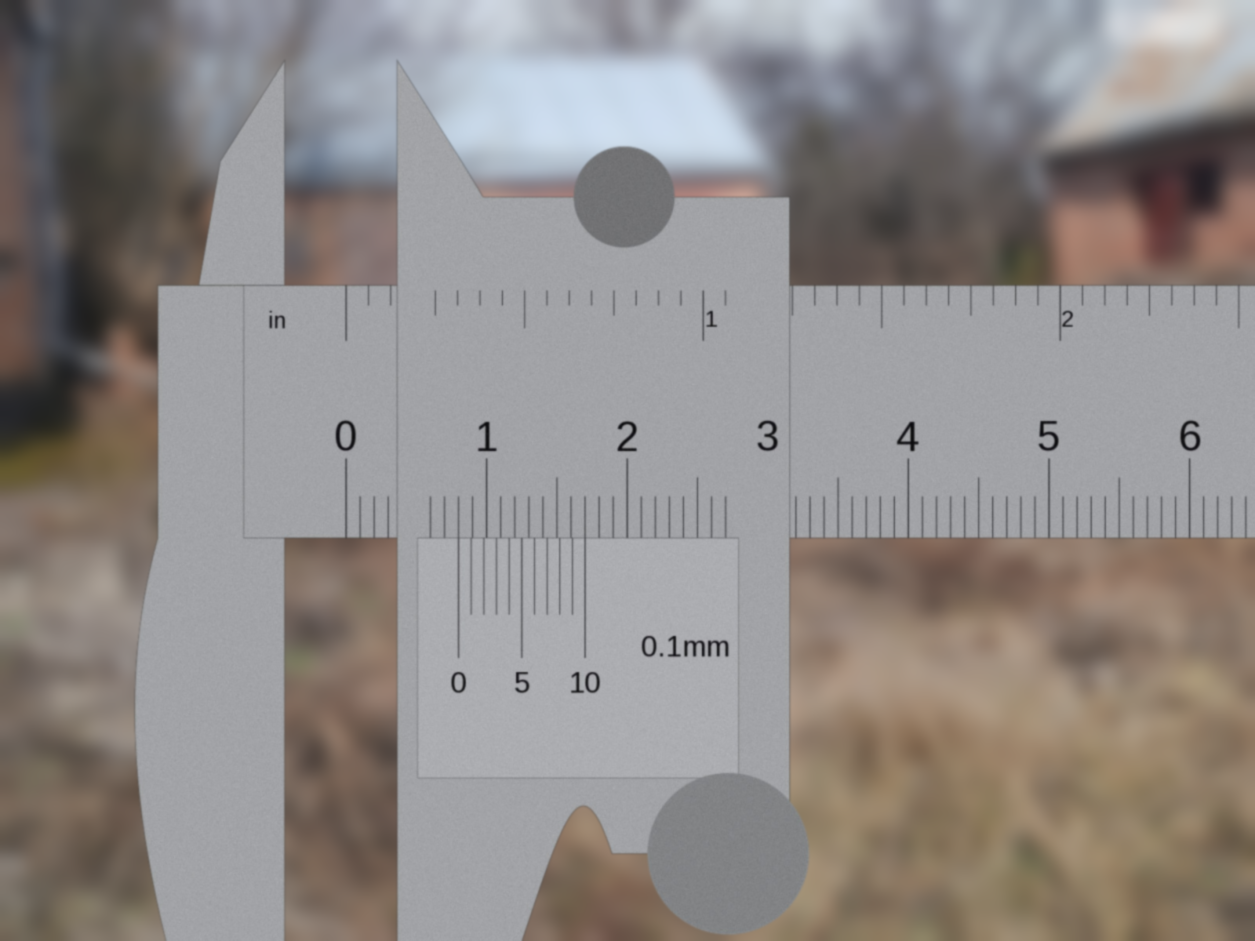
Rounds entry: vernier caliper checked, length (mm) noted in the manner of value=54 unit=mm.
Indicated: value=8.0 unit=mm
